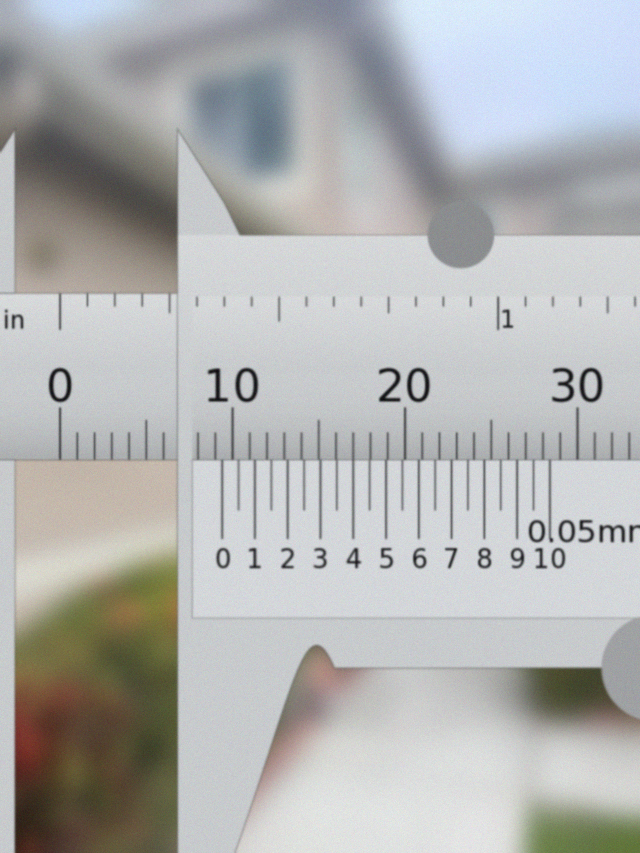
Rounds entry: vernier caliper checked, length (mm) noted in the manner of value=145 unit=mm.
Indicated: value=9.4 unit=mm
